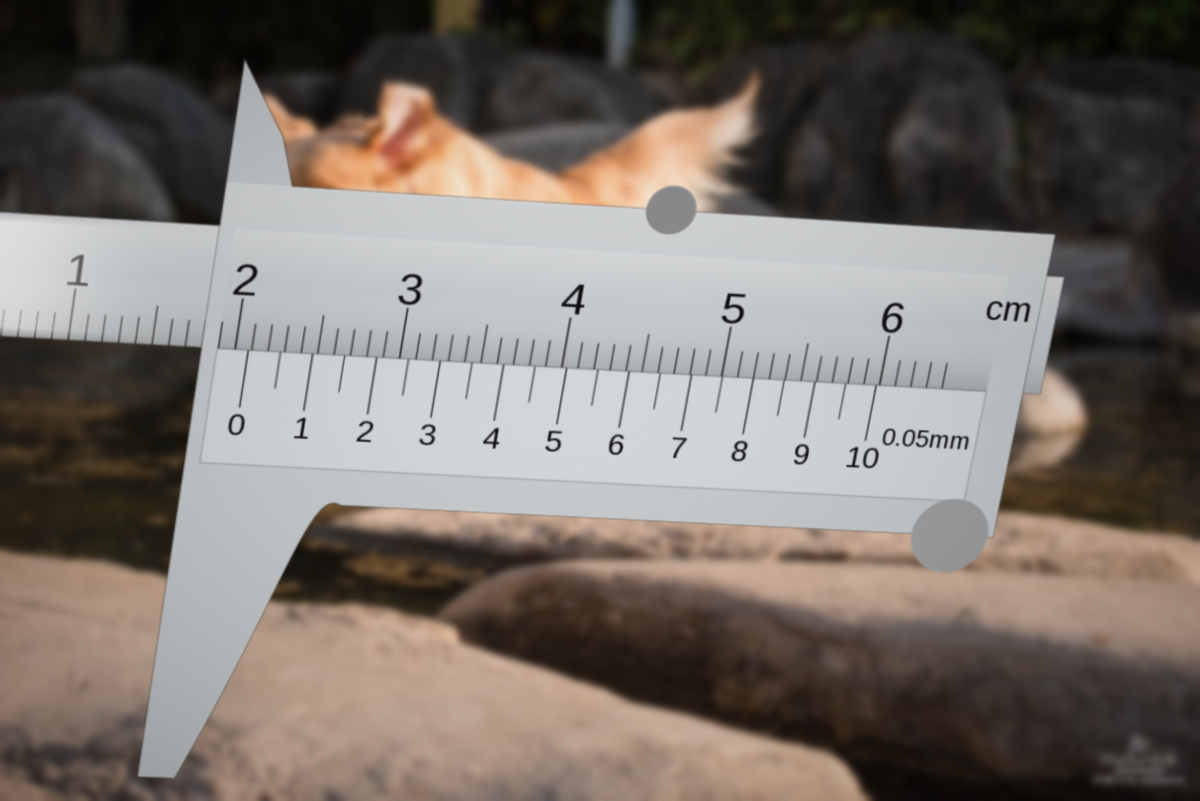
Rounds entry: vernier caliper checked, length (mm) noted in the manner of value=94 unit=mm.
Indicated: value=20.8 unit=mm
